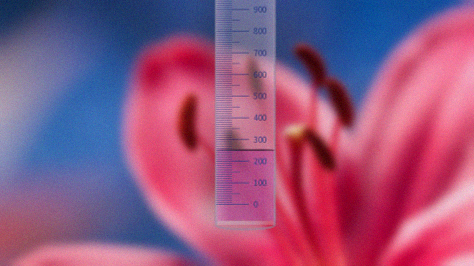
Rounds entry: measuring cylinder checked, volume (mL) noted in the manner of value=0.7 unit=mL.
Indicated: value=250 unit=mL
